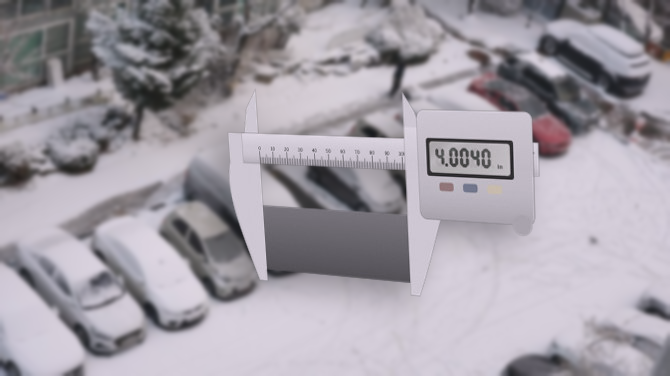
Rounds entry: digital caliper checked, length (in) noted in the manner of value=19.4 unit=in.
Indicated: value=4.0040 unit=in
